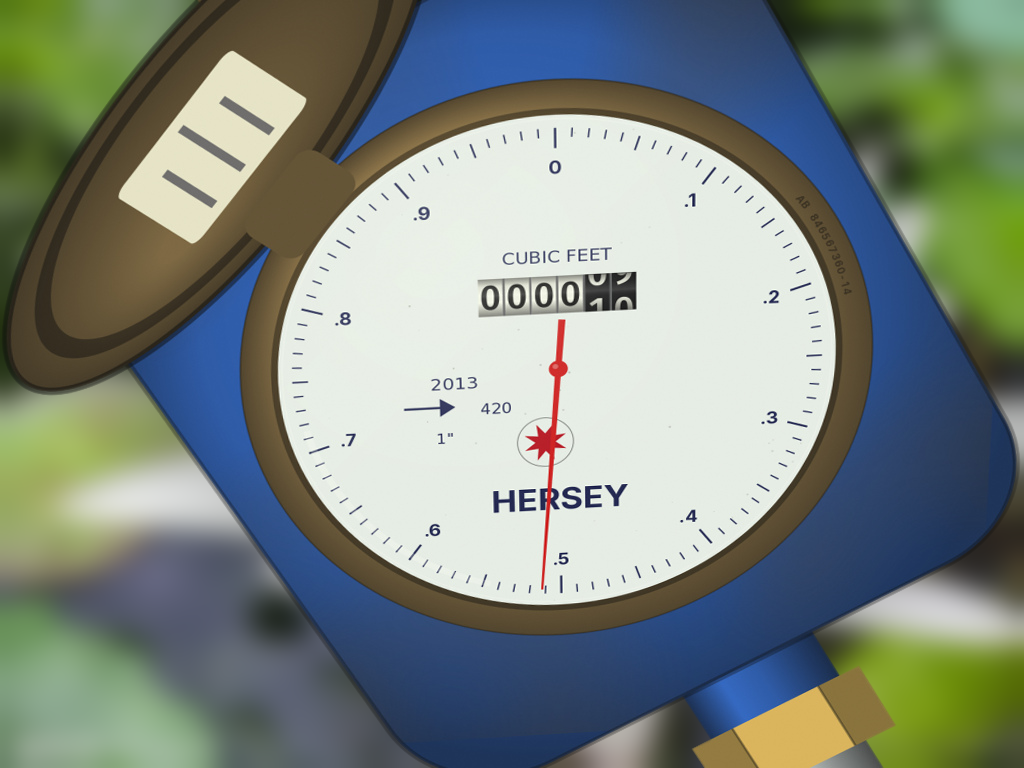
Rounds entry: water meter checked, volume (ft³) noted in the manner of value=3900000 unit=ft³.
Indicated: value=9.51 unit=ft³
